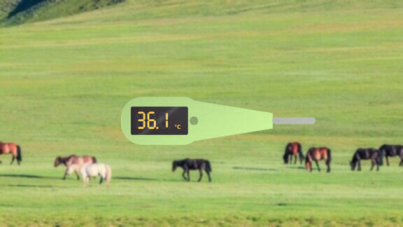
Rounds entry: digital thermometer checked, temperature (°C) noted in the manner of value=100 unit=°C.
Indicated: value=36.1 unit=°C
